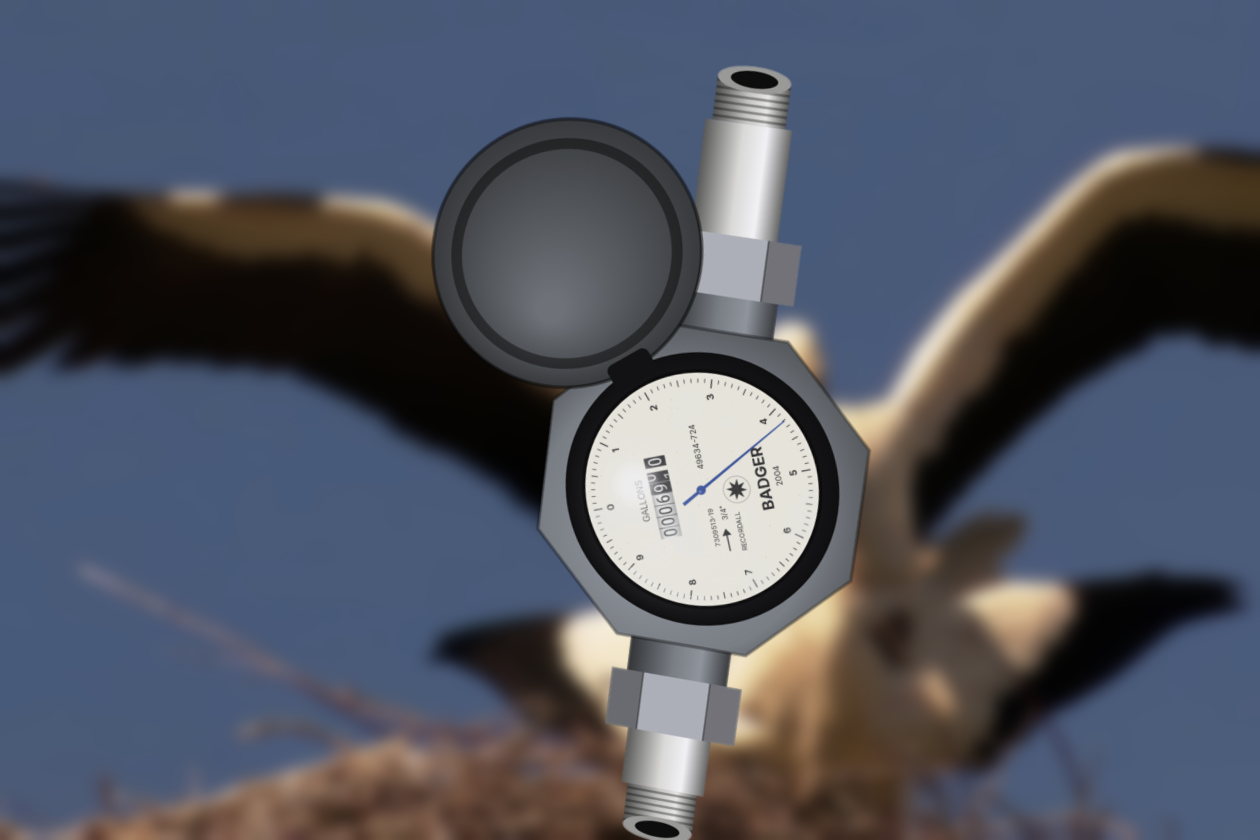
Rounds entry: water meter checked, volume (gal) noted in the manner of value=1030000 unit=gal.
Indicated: value=6904.2 unit=gal
